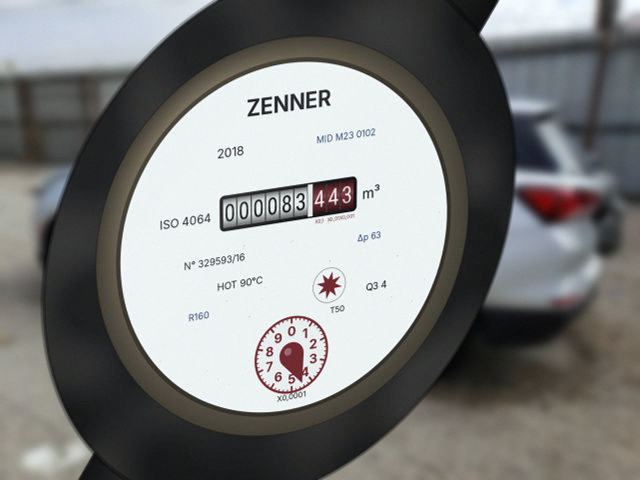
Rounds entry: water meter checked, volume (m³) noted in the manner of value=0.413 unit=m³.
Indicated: value=83.4434 unit=m³
